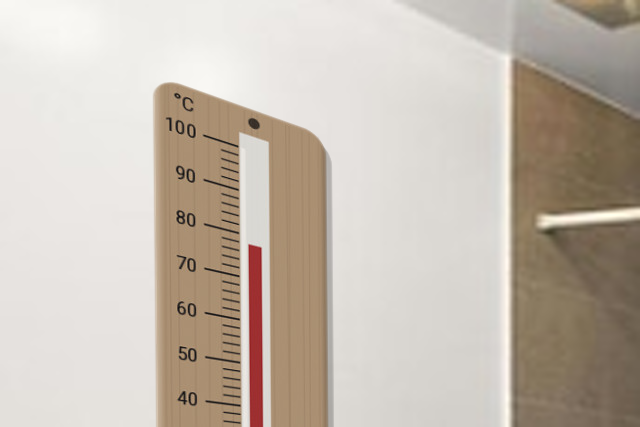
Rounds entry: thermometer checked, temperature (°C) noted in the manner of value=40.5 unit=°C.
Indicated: value=78 unit=°C
